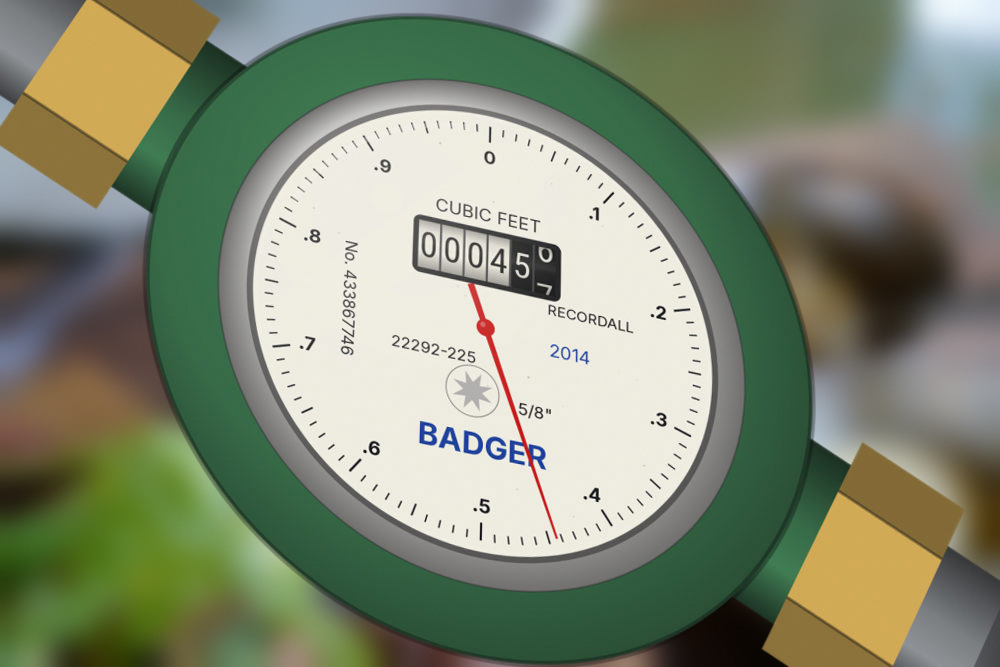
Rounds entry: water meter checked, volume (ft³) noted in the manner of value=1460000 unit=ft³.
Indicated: value=456.44 unit=ft³
